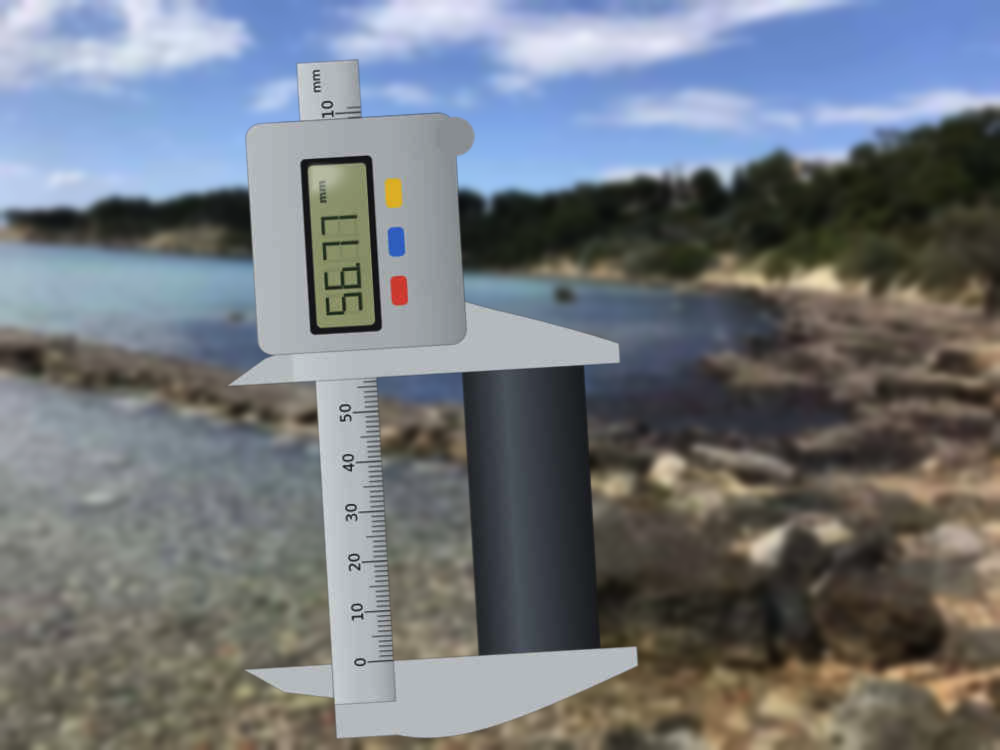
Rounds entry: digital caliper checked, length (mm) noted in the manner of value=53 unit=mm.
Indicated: value=56.77 unit=mm
